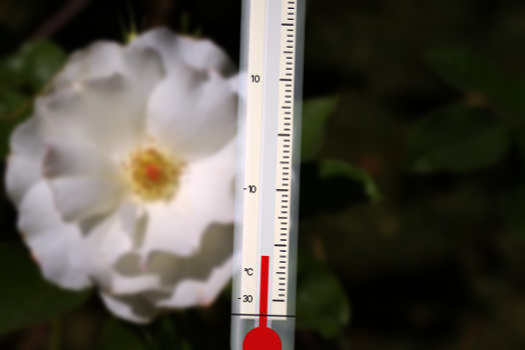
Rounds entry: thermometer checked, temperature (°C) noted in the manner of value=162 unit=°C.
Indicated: value=-22 unit=°C
